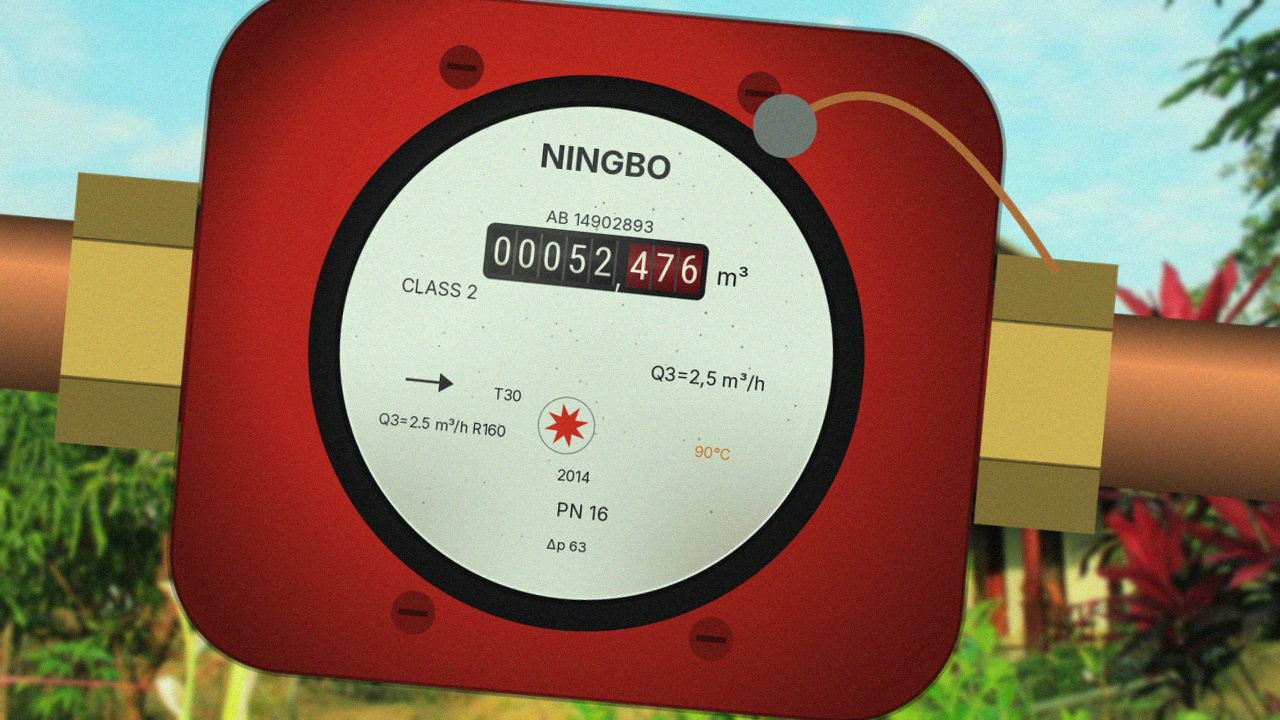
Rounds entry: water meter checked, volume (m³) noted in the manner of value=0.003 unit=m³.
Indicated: value=52.476 unit=m³
